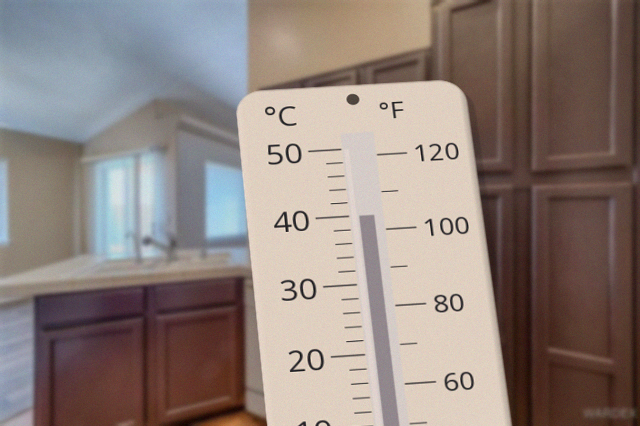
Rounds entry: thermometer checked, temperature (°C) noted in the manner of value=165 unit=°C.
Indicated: value=40 unit=°C
